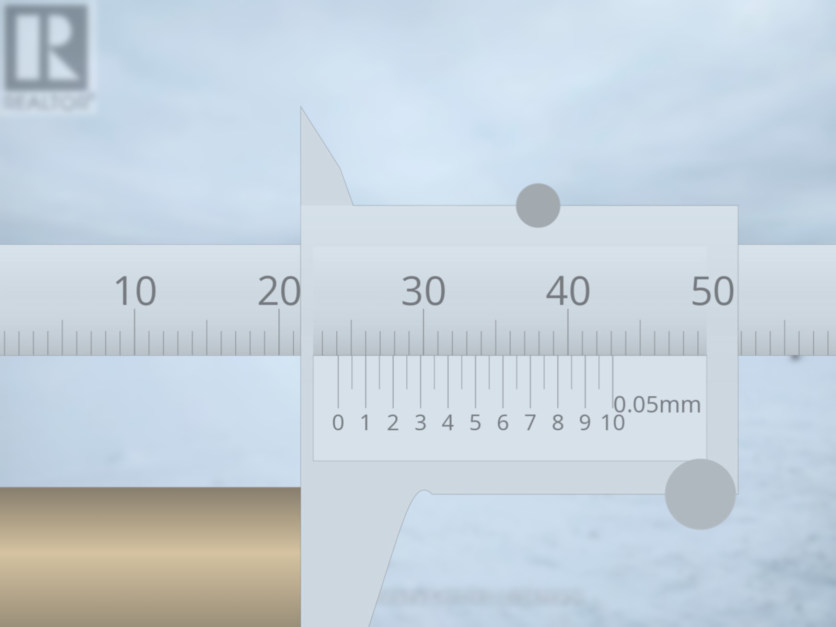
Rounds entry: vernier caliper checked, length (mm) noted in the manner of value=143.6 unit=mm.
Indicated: value=24.1 unit=mm
